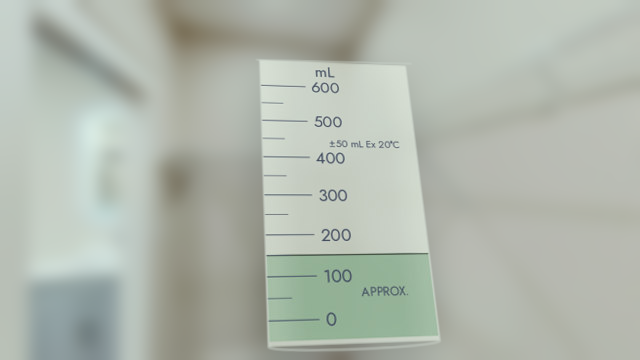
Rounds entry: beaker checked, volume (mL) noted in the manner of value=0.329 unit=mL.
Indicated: value=150 unit=mL
